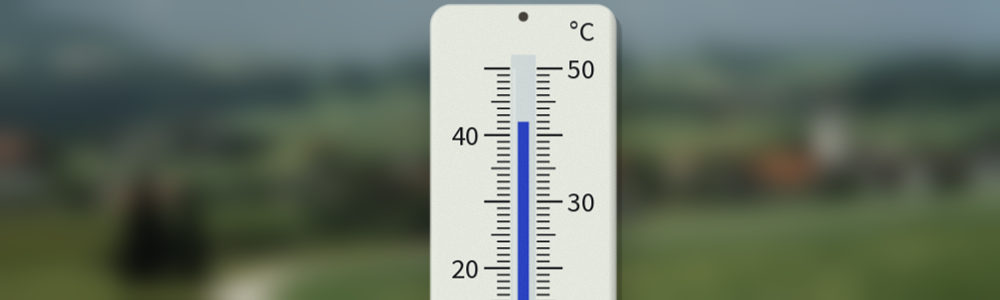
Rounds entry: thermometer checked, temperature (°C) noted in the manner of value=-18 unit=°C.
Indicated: value=42 unit=°C
